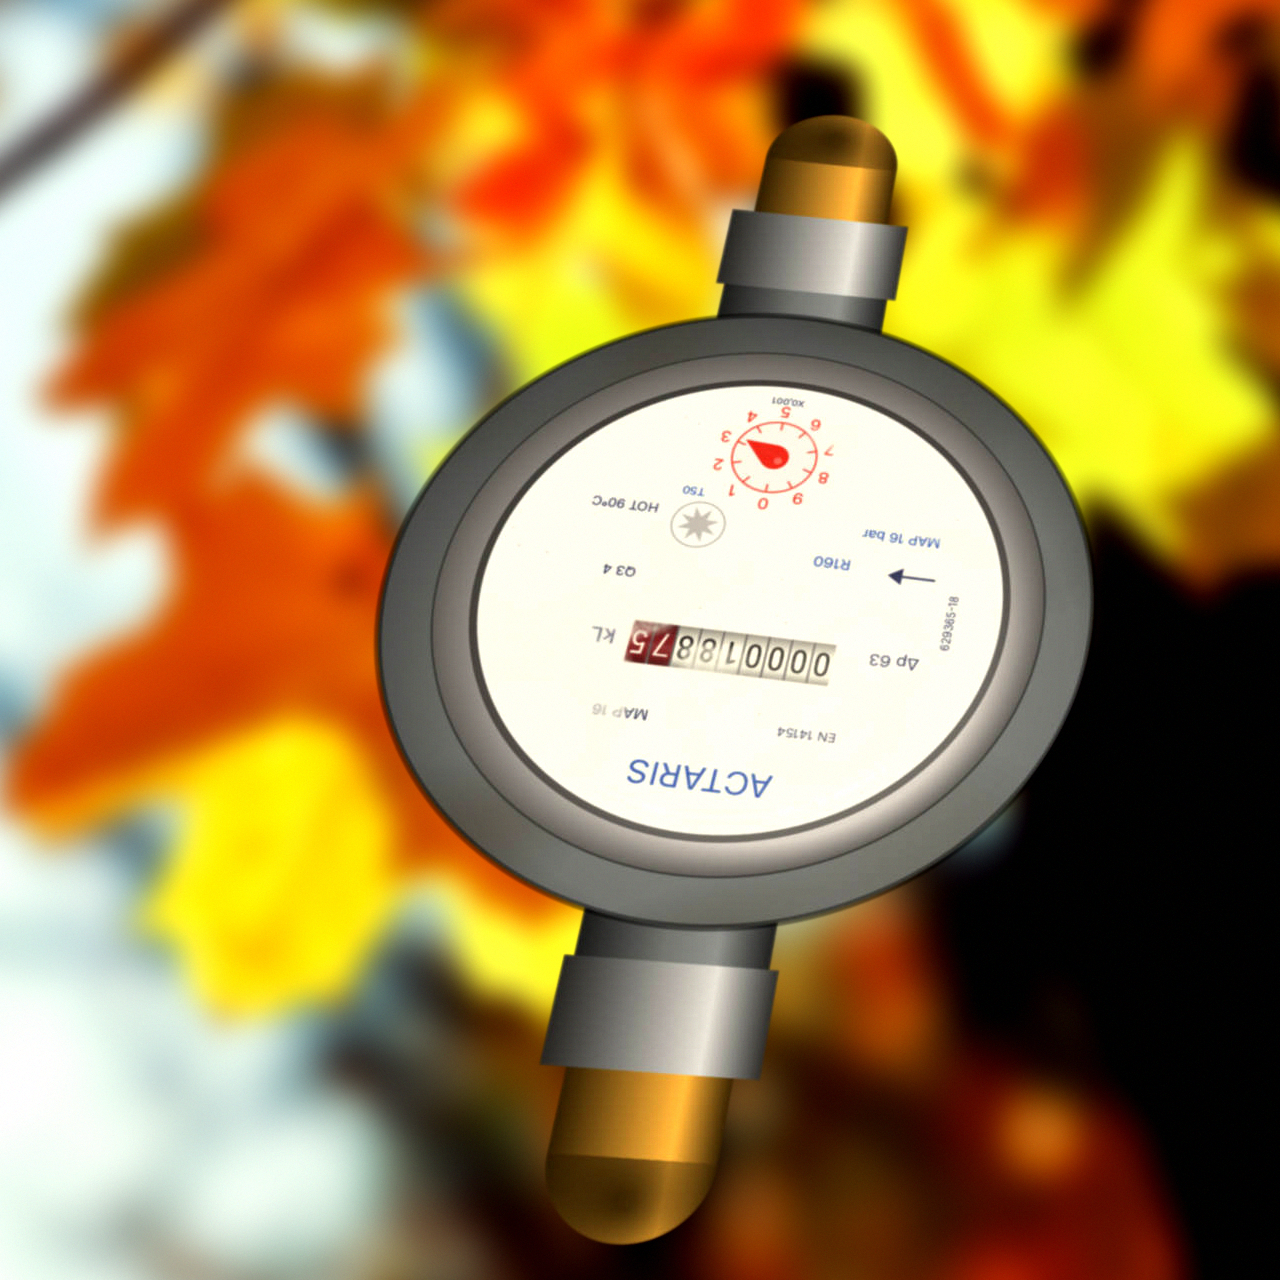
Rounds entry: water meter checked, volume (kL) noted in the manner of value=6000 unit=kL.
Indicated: value=188.753 unit=kL
